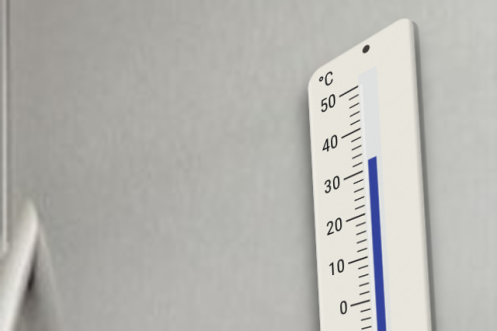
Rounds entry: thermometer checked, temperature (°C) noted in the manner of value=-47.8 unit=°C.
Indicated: value=32 unit=°C
